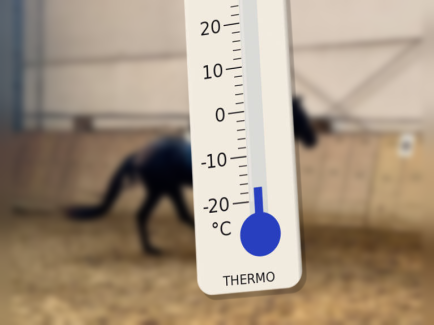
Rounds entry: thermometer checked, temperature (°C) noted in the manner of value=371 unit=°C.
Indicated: value=-17 unit=°C
